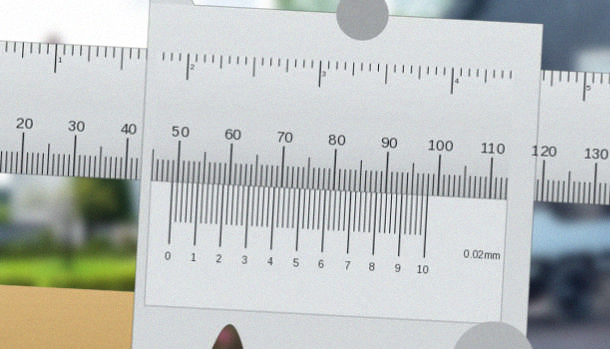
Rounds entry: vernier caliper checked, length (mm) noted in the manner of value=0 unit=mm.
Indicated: value=49.0 unit=mm
